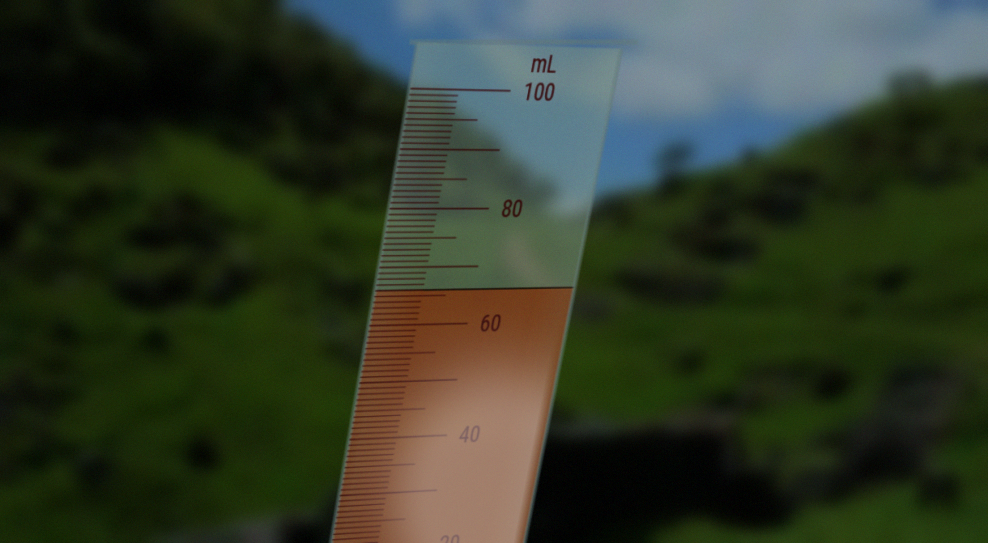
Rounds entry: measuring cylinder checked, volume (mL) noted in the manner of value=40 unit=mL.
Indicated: value=66 unit=mL
